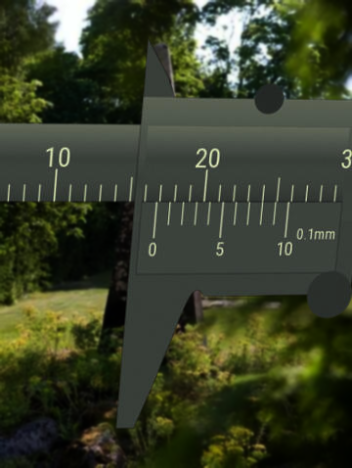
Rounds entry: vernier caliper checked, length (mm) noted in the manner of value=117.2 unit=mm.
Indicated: value=16.8 unit=mm
